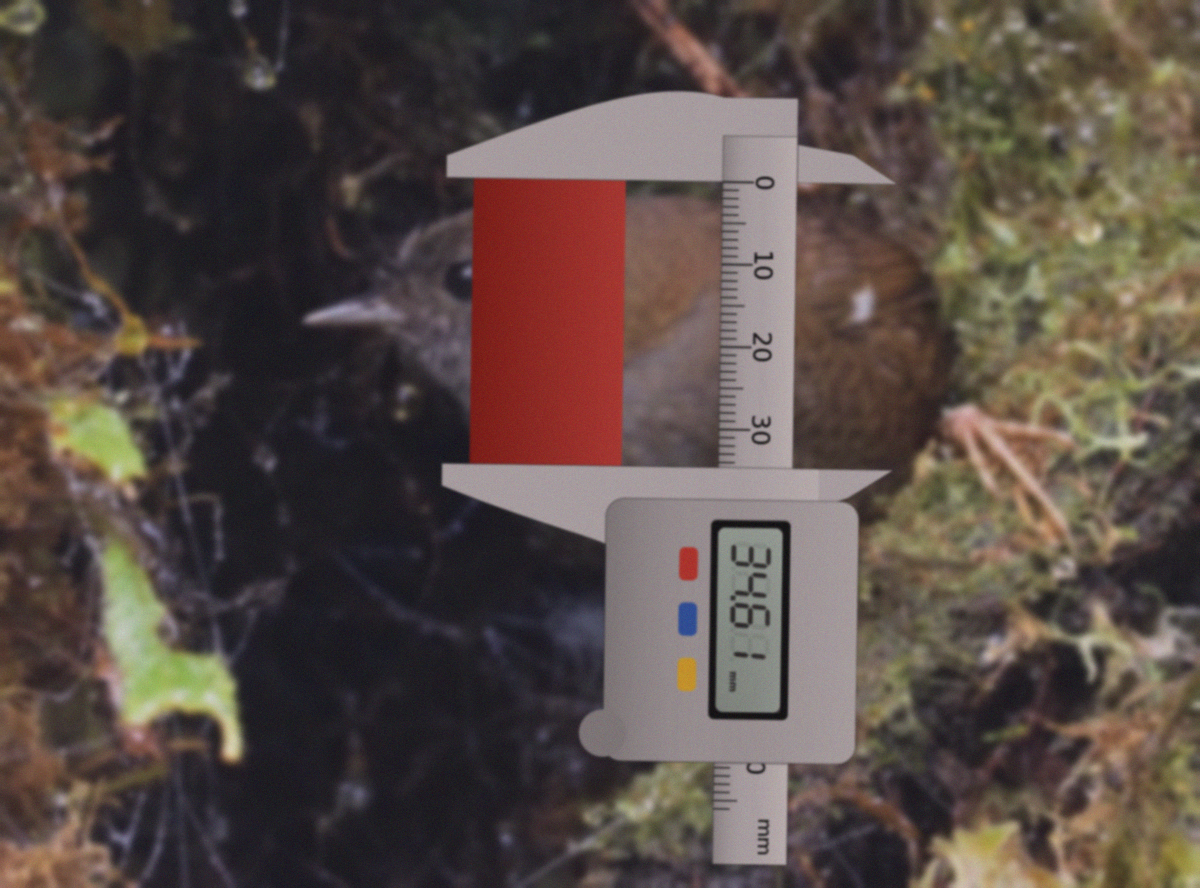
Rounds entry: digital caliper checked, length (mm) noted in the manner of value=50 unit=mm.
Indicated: value=34.61 unit=mm
